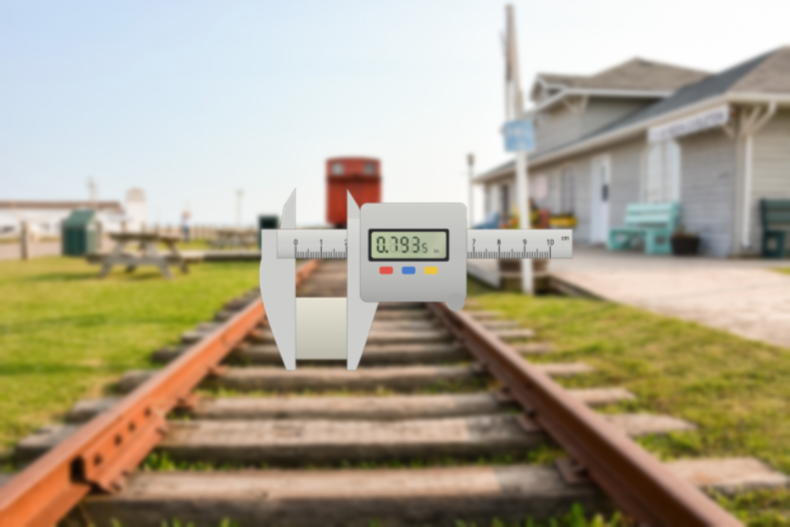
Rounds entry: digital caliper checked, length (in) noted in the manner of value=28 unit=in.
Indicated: value=0.7935 unit=in
